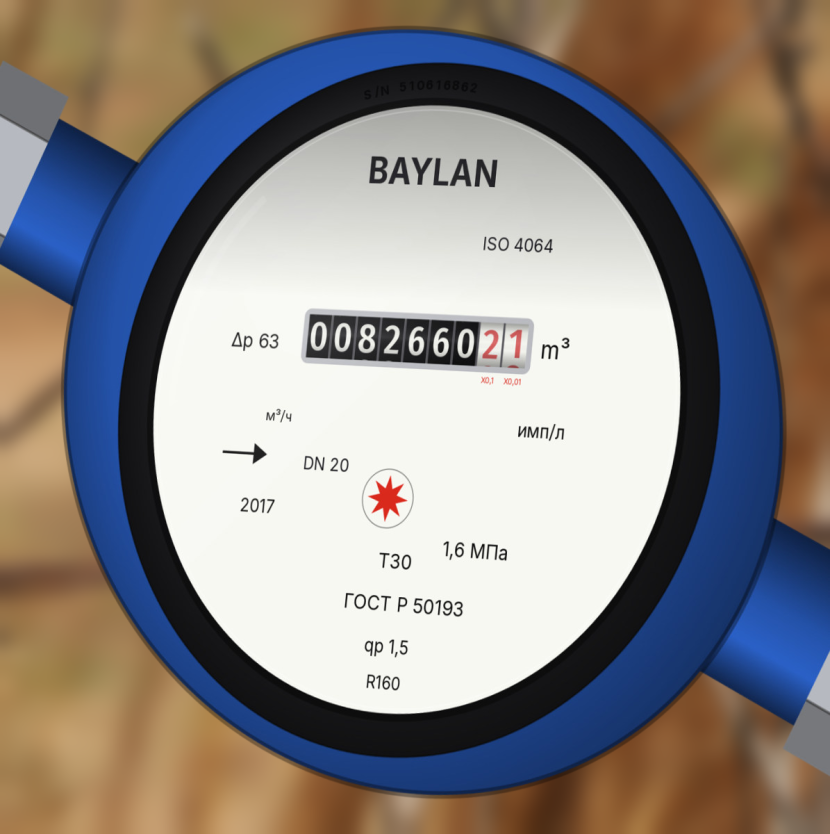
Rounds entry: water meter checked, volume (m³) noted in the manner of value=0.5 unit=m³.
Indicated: value=82660.21 unit=m³
